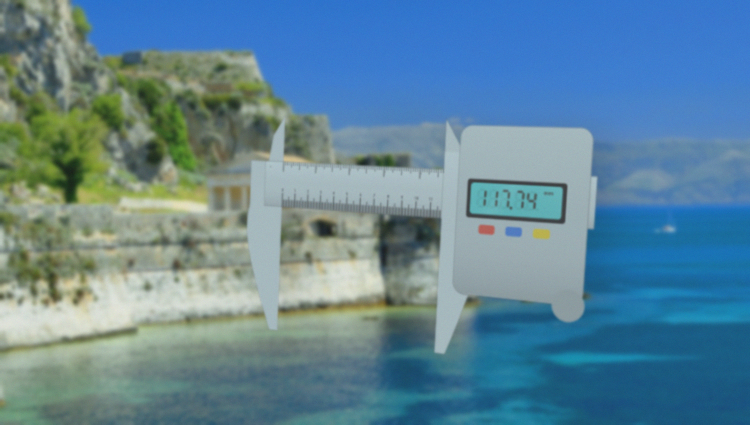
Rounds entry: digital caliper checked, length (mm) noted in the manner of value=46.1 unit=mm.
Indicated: value=117.74 unit=mm
